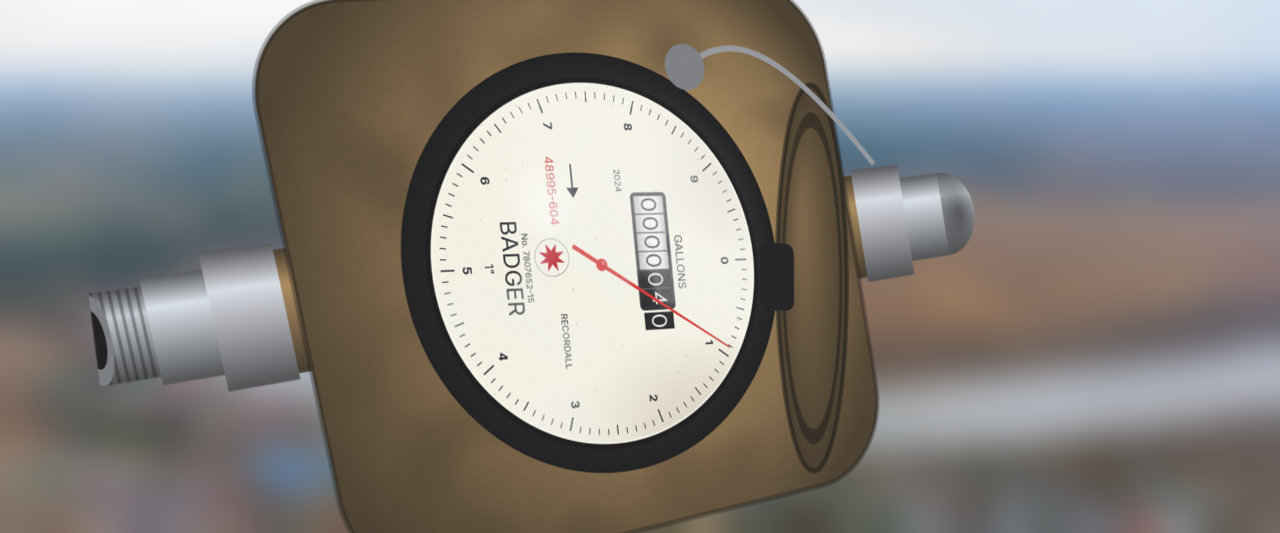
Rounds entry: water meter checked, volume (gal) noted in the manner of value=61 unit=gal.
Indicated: value=40.9 unit=gal
